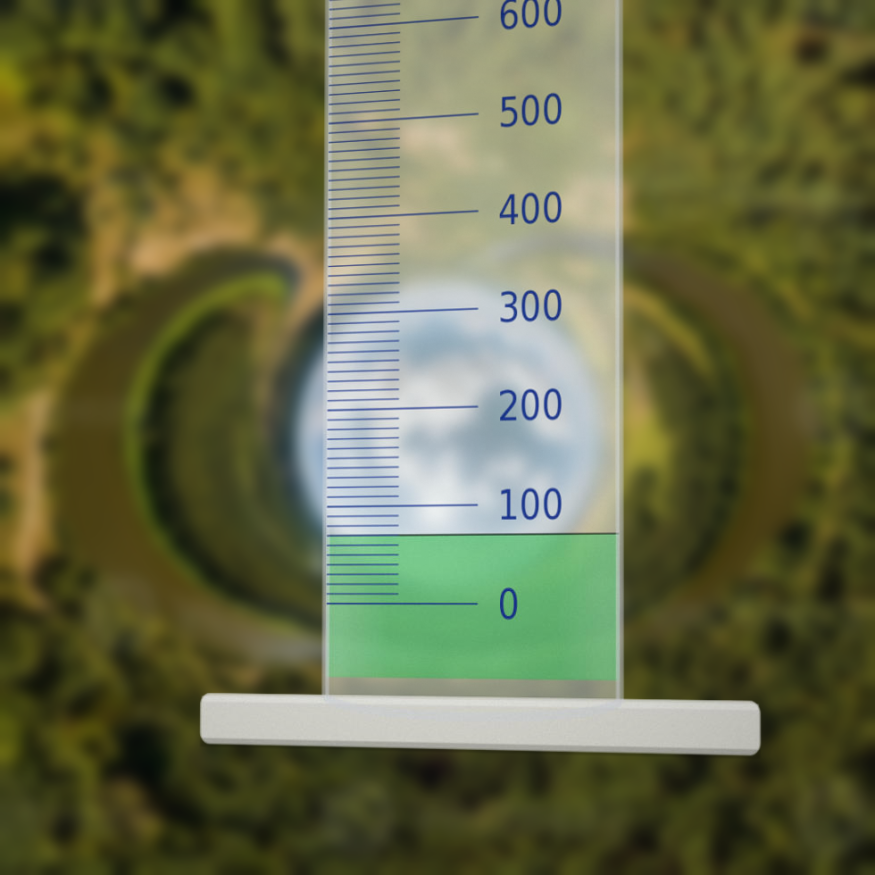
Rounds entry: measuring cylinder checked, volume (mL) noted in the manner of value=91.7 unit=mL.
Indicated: value=70 unit=mL
